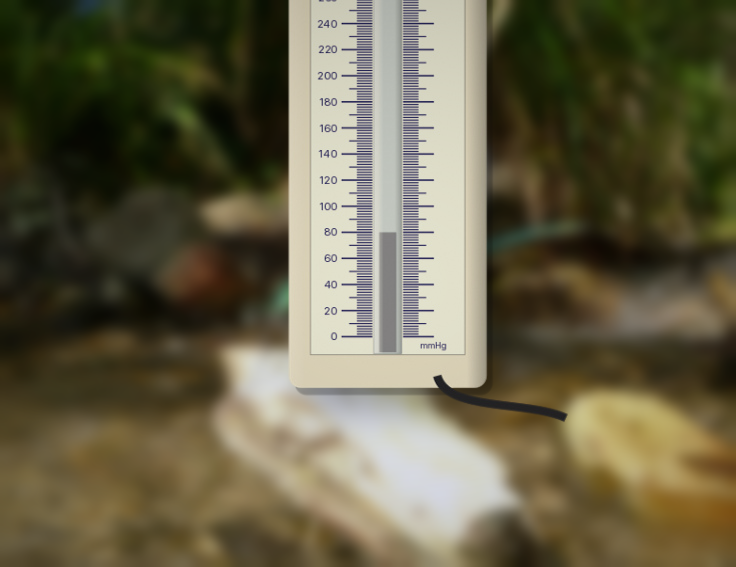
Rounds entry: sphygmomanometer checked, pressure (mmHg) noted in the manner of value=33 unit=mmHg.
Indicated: value=80 unit=mmHg
